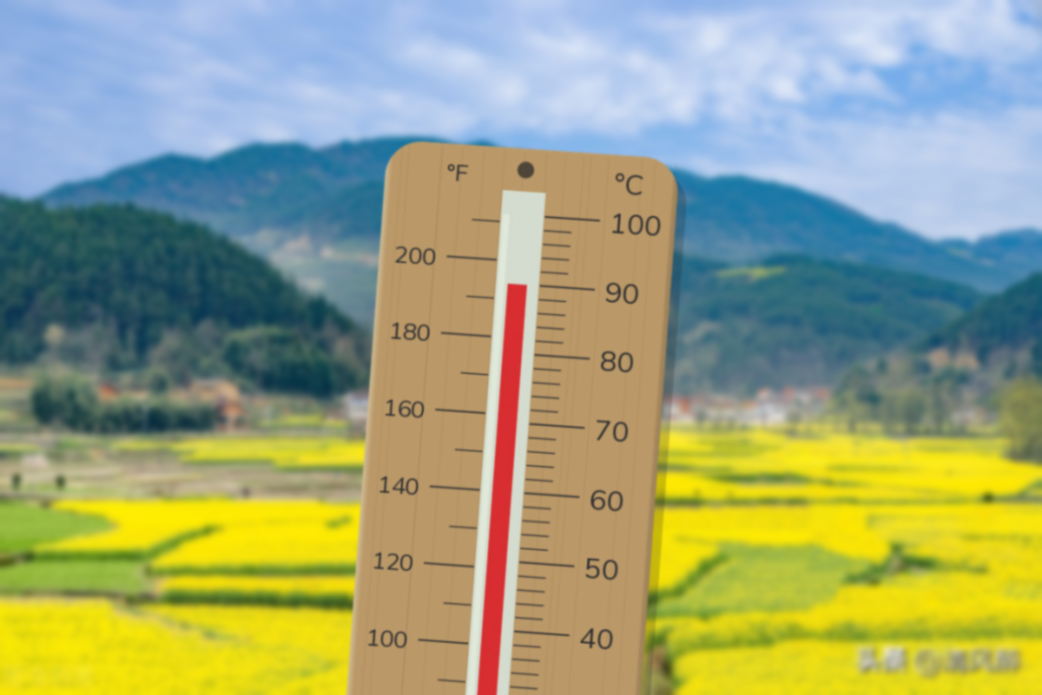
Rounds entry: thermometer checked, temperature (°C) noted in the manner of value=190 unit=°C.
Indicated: value=90 unit=°C
